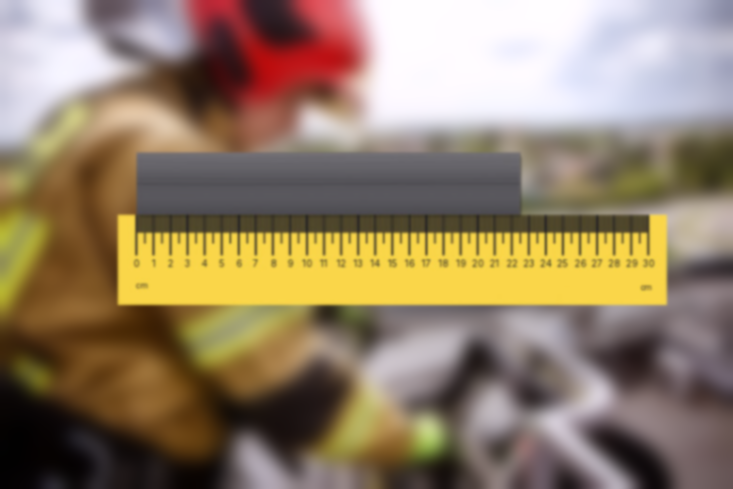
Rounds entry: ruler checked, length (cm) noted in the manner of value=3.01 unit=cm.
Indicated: value=22.5 unit=cm
